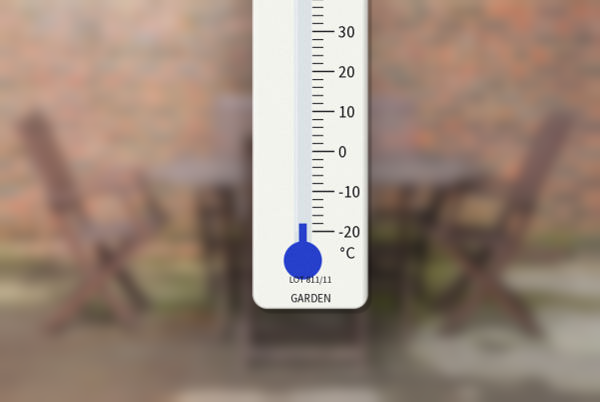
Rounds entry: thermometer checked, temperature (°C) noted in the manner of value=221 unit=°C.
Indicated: value=-18 unit=°C
